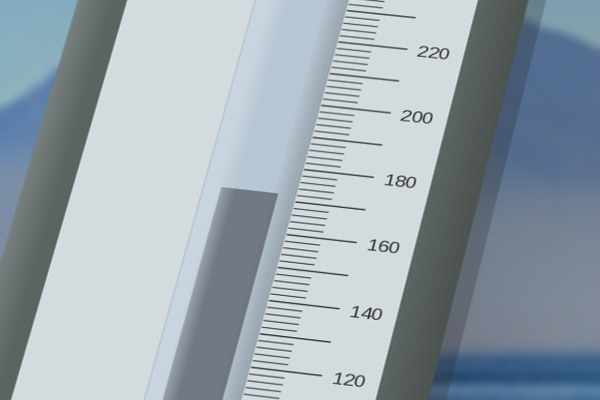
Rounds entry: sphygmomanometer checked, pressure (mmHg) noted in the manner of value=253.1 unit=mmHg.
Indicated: value=172 unit=mmHg
